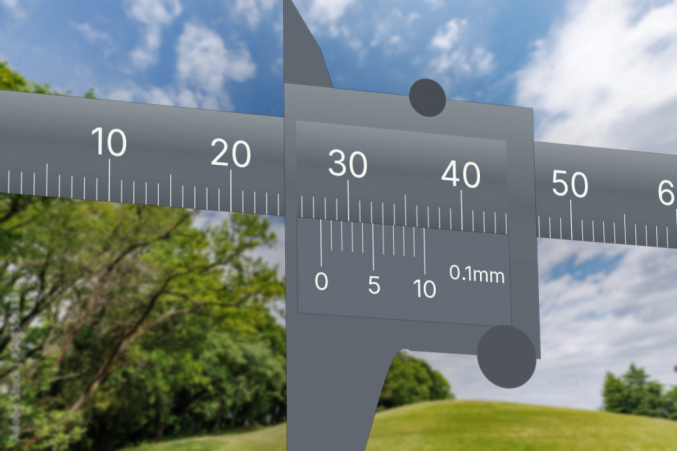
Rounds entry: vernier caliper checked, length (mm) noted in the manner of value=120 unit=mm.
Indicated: value=27.6 unit=mm
